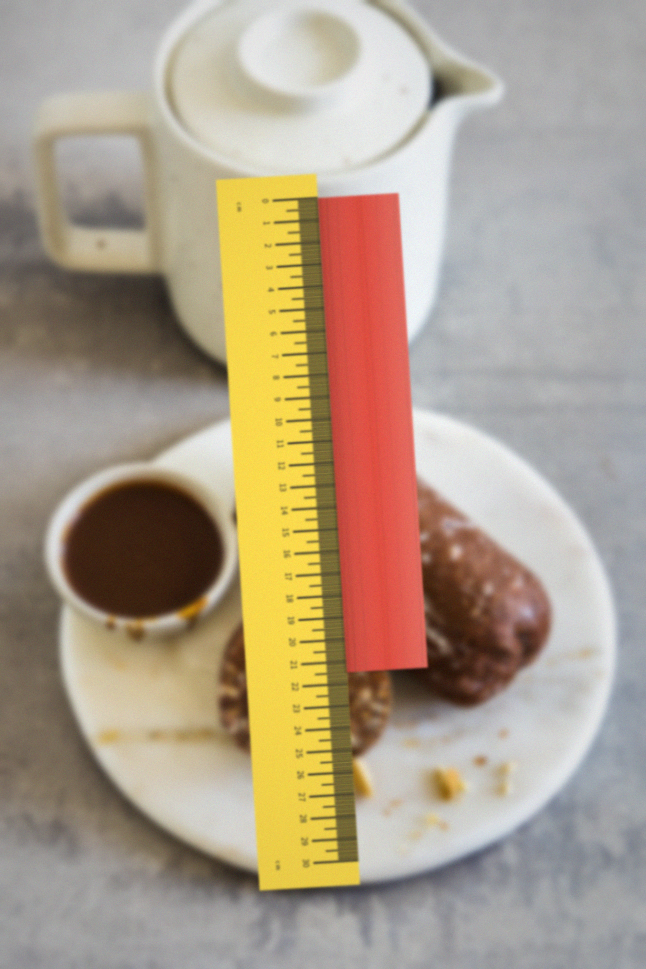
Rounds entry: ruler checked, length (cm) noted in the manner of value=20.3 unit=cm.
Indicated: value=21.5 unit=cm
